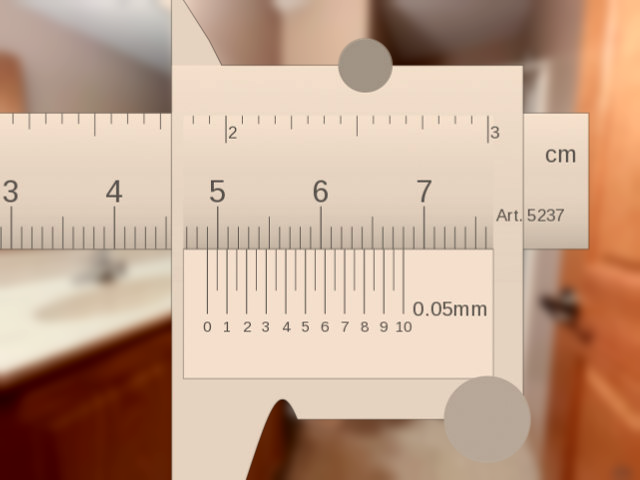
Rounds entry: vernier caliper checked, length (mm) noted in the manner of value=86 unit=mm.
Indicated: value=49.0 unit=mm
